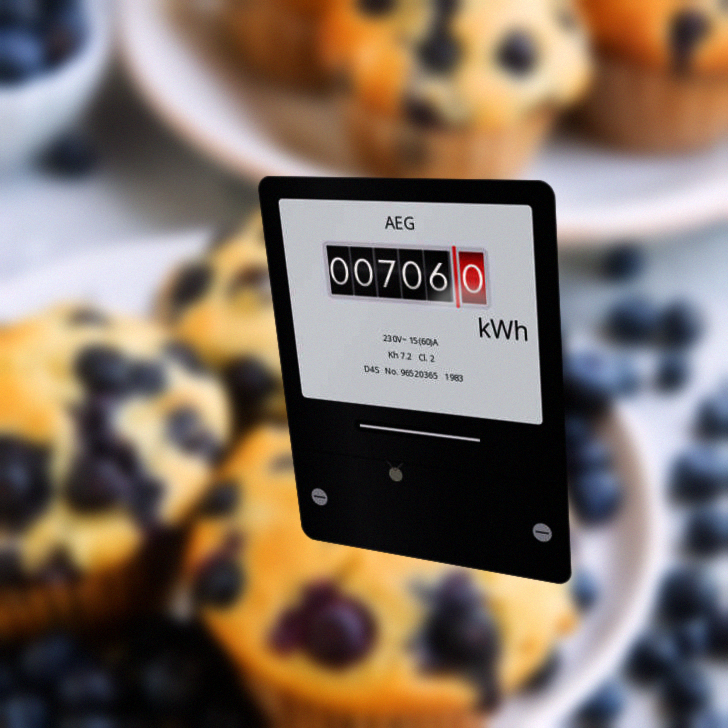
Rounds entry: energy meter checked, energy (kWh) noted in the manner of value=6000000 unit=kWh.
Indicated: value=706.0 unit=kWh
